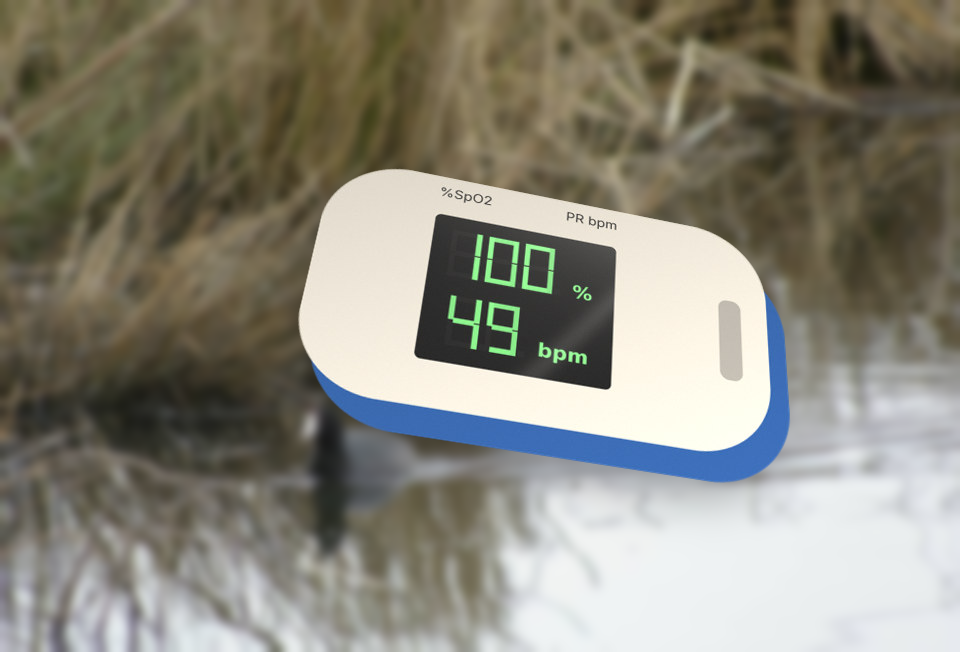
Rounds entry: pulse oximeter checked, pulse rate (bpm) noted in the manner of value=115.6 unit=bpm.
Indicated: value=49 unit=bpm
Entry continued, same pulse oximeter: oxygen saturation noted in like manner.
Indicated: value=100 unit=%
